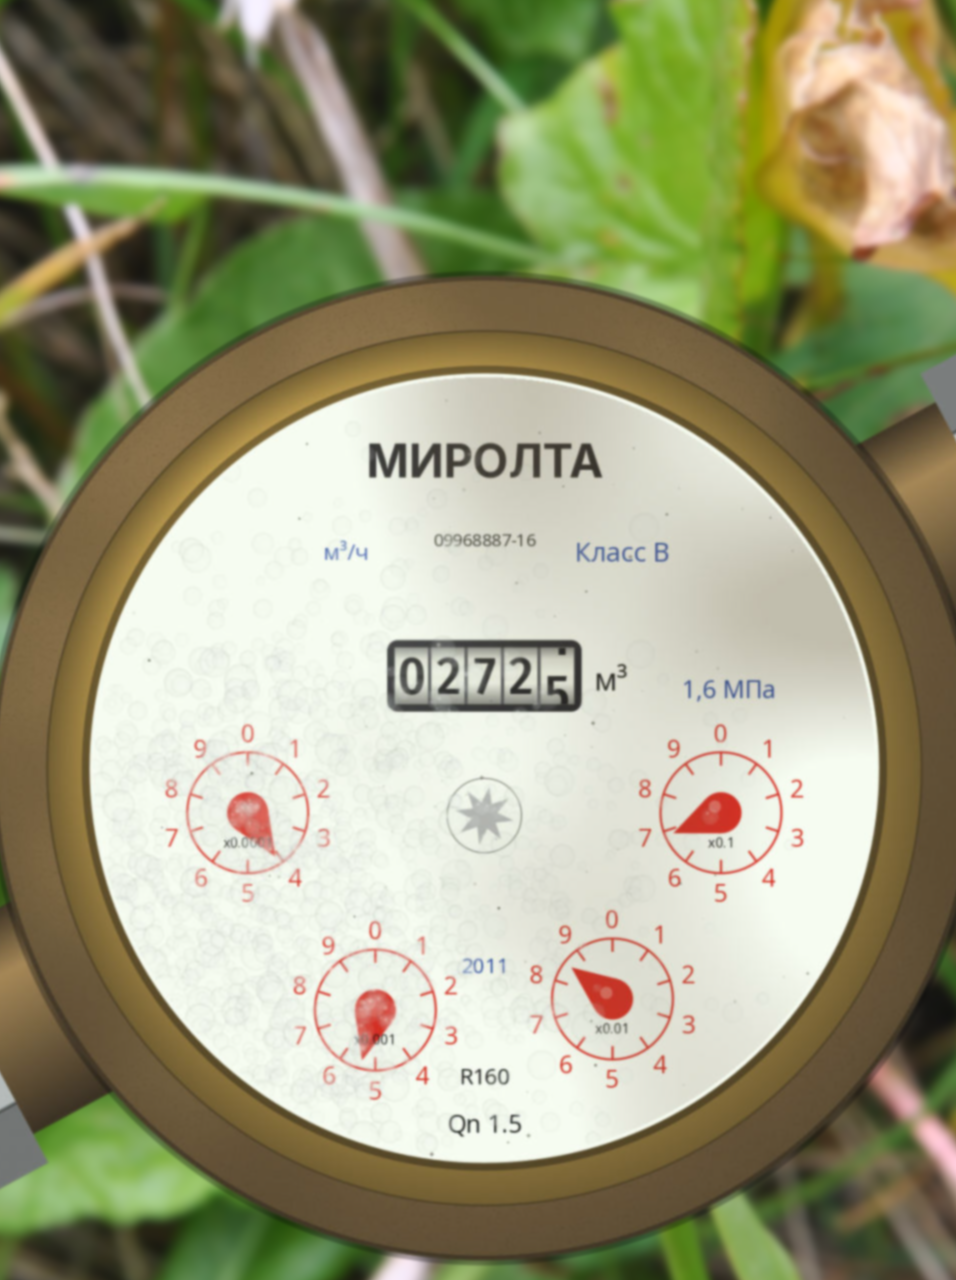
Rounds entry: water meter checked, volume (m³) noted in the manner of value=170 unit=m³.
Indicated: value=2724.6854 unit=m³
